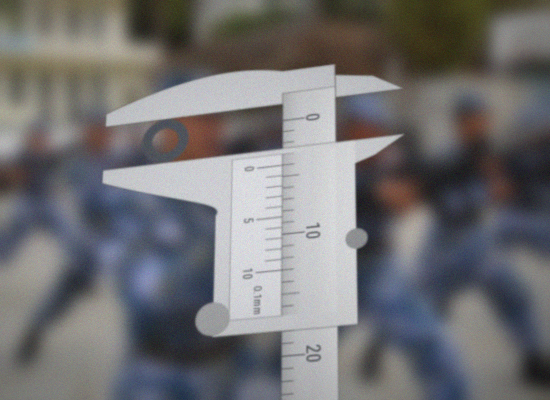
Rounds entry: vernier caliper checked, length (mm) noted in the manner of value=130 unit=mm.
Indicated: value=4.0 unit=mm
